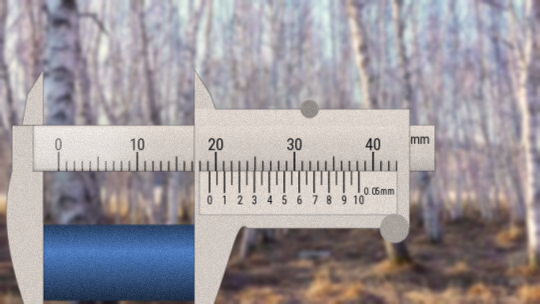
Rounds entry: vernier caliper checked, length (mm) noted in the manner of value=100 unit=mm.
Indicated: value=19.2 unit=mm
